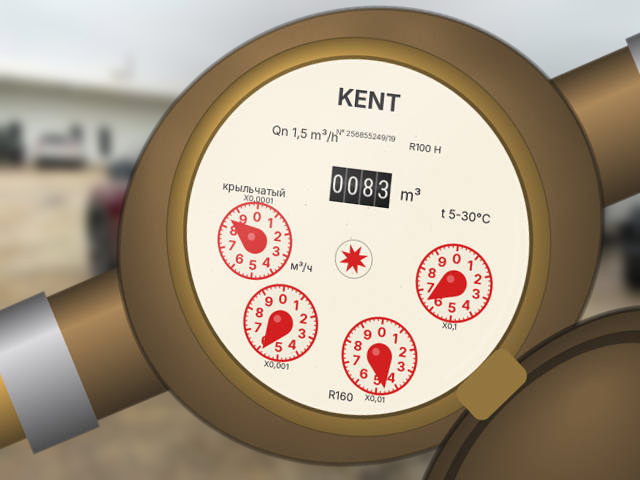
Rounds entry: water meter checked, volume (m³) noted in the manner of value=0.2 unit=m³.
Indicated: value=83.6458 unit=m³
